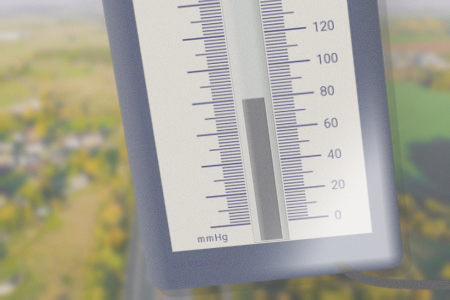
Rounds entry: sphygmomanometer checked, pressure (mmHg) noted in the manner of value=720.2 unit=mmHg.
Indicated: value=80 unit=mmHg
